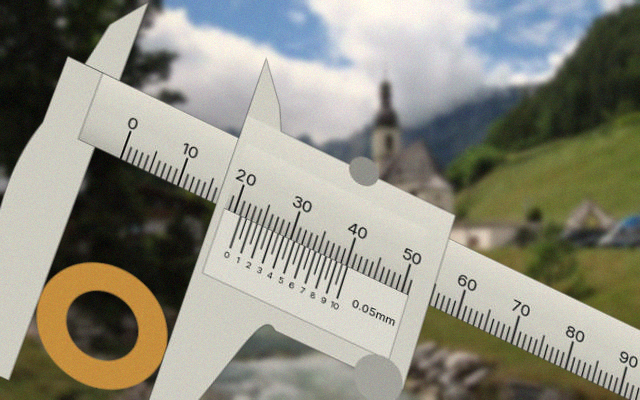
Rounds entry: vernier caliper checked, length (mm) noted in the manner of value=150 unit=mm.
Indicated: value=21.2 unit=mm
